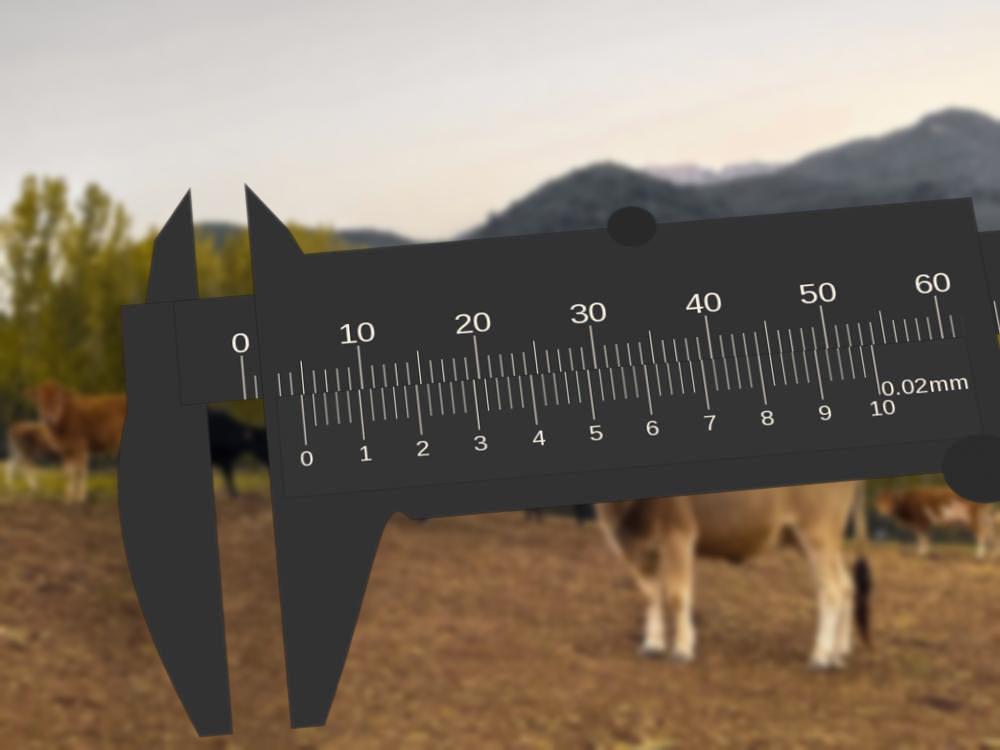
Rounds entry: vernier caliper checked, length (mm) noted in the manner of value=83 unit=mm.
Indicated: value=4.8 unit=mm
